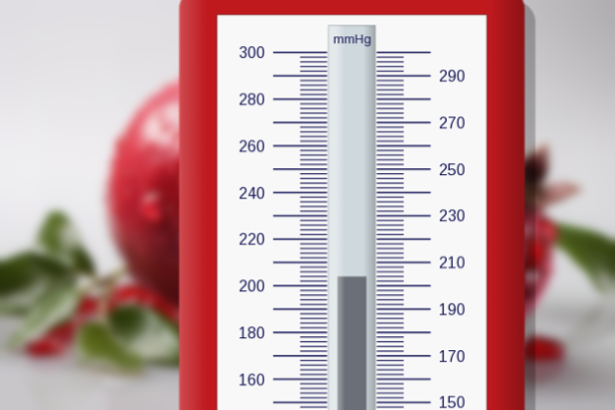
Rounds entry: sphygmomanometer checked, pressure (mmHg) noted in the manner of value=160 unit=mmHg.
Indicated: value=204 unit=mmHg
